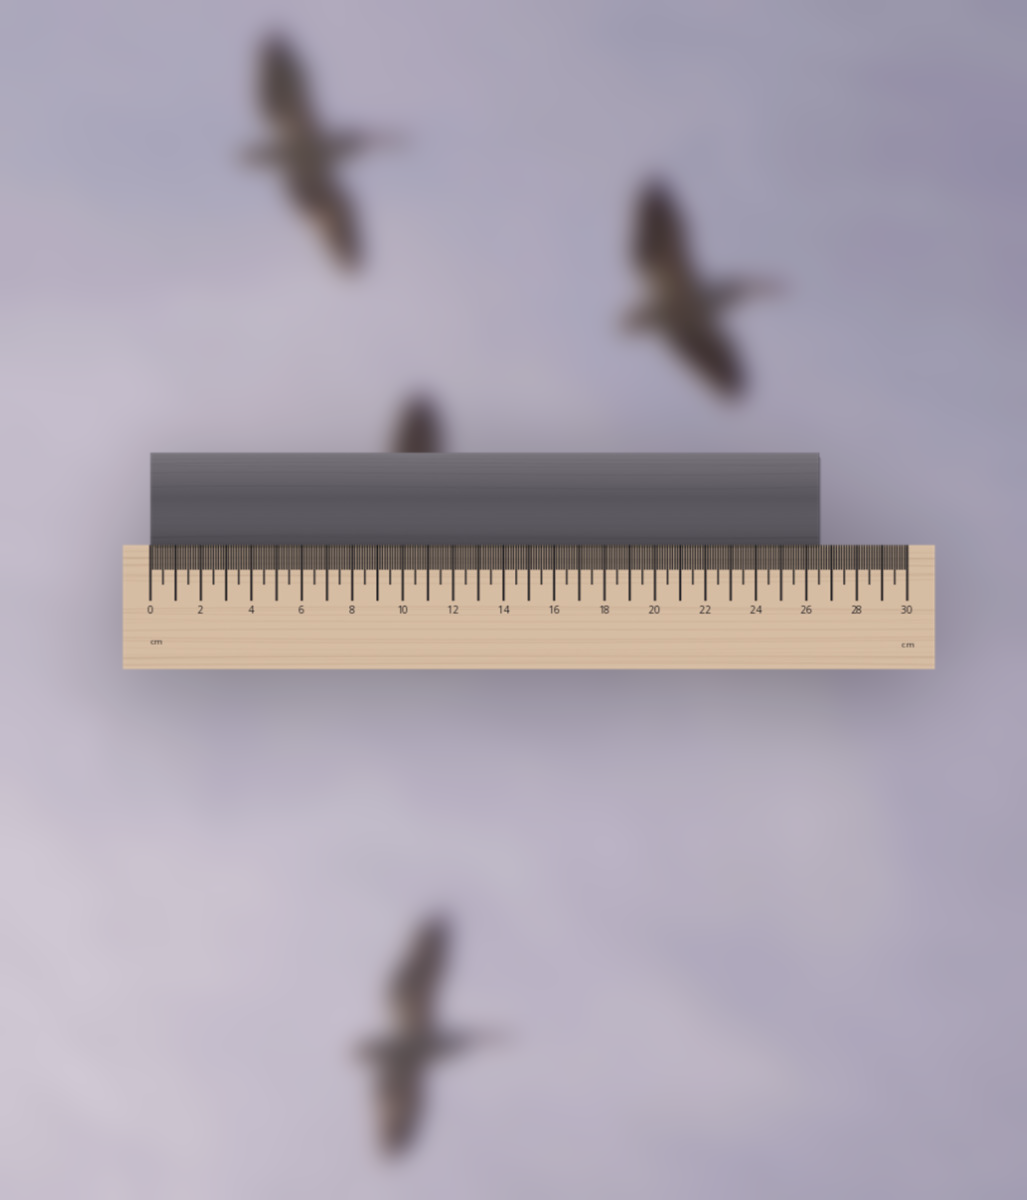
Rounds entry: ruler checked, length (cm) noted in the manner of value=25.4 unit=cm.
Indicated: value=26.5 unit=cm
